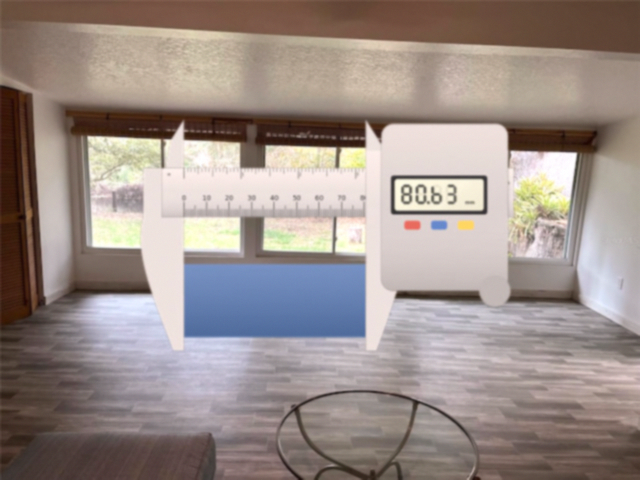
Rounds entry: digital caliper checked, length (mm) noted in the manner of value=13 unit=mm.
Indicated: value=80.63 unit=mm
